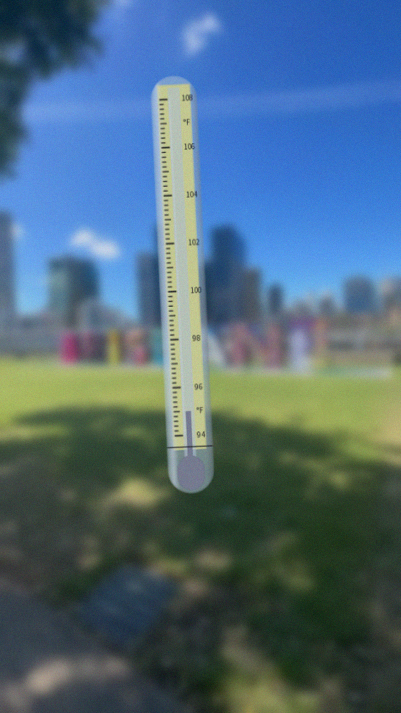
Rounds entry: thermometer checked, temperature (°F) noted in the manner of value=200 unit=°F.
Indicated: value=95 unit=°F
